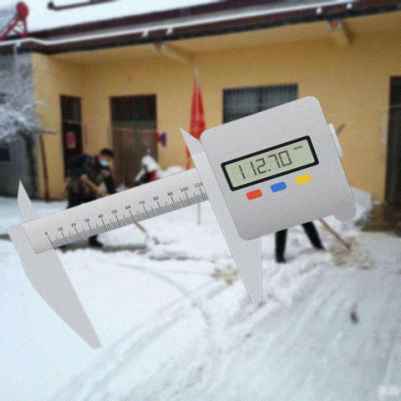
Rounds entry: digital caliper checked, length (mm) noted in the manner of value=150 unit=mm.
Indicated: value=112.70 unit=mm
